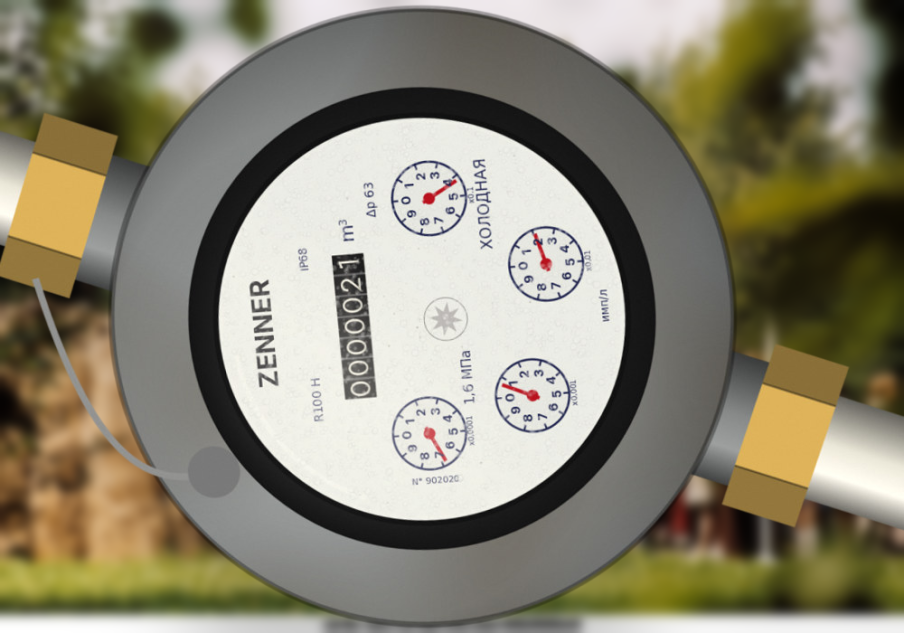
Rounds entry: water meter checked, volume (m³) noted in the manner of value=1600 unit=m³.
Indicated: value=21.4206 unit=m³
